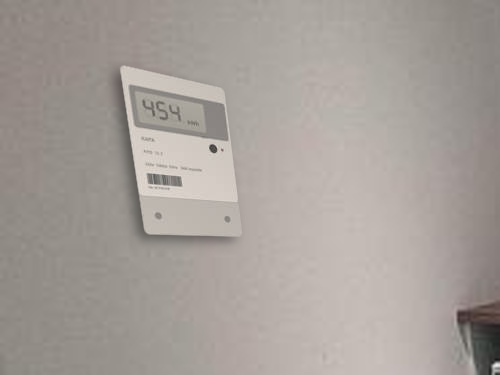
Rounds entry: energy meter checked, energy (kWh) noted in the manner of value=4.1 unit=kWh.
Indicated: value=454 unit=kWh
